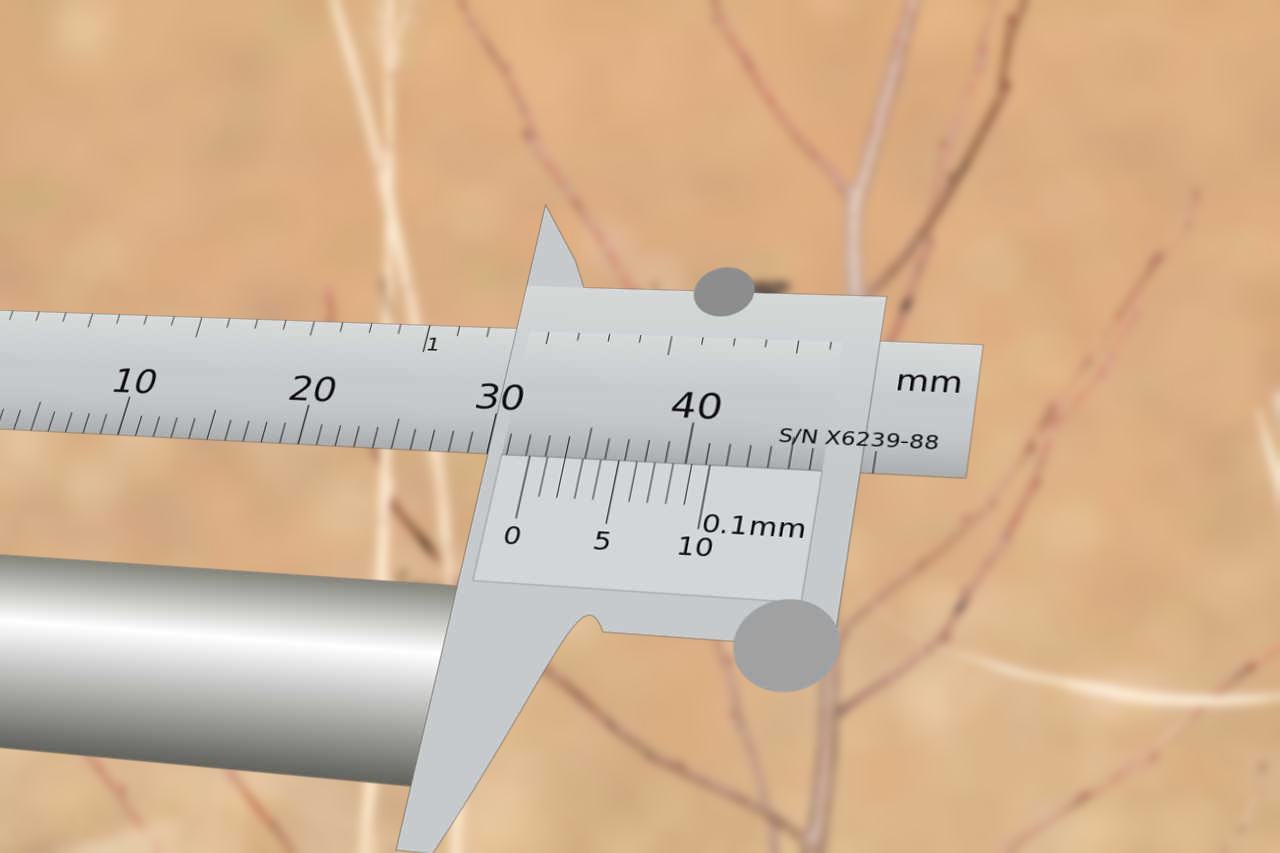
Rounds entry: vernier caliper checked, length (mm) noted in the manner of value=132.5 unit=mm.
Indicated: value=32.2 unit=mm
